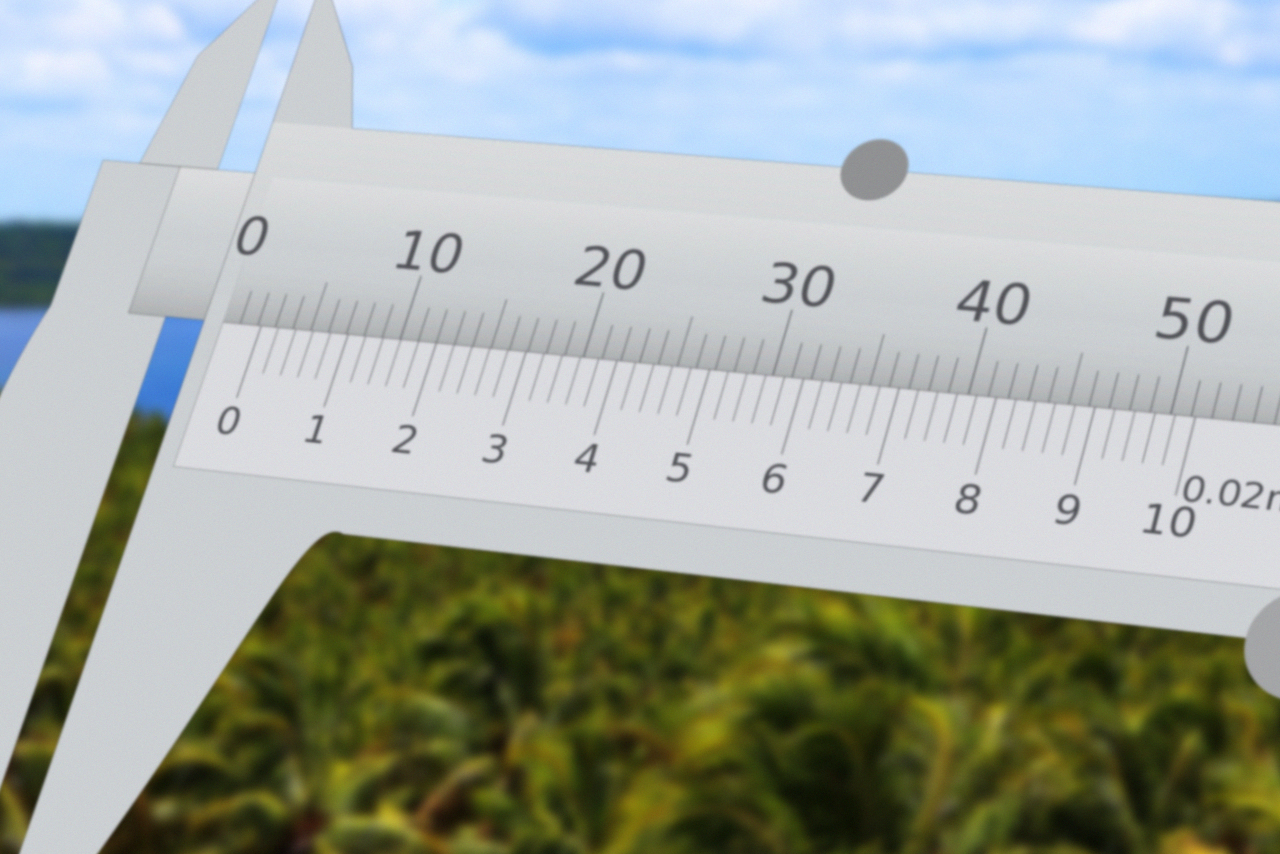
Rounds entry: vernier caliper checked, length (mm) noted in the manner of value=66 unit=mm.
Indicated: value=2.2 unit=mm
